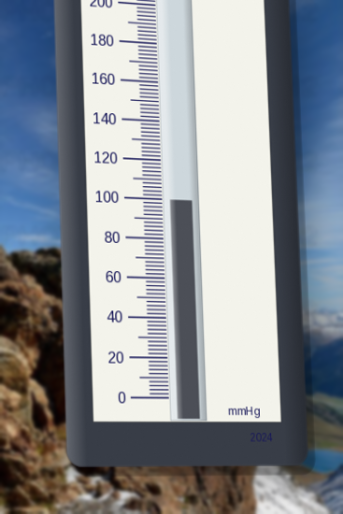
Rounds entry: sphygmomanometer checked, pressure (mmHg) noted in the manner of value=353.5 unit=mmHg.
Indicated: value=100 unit=mmHg
